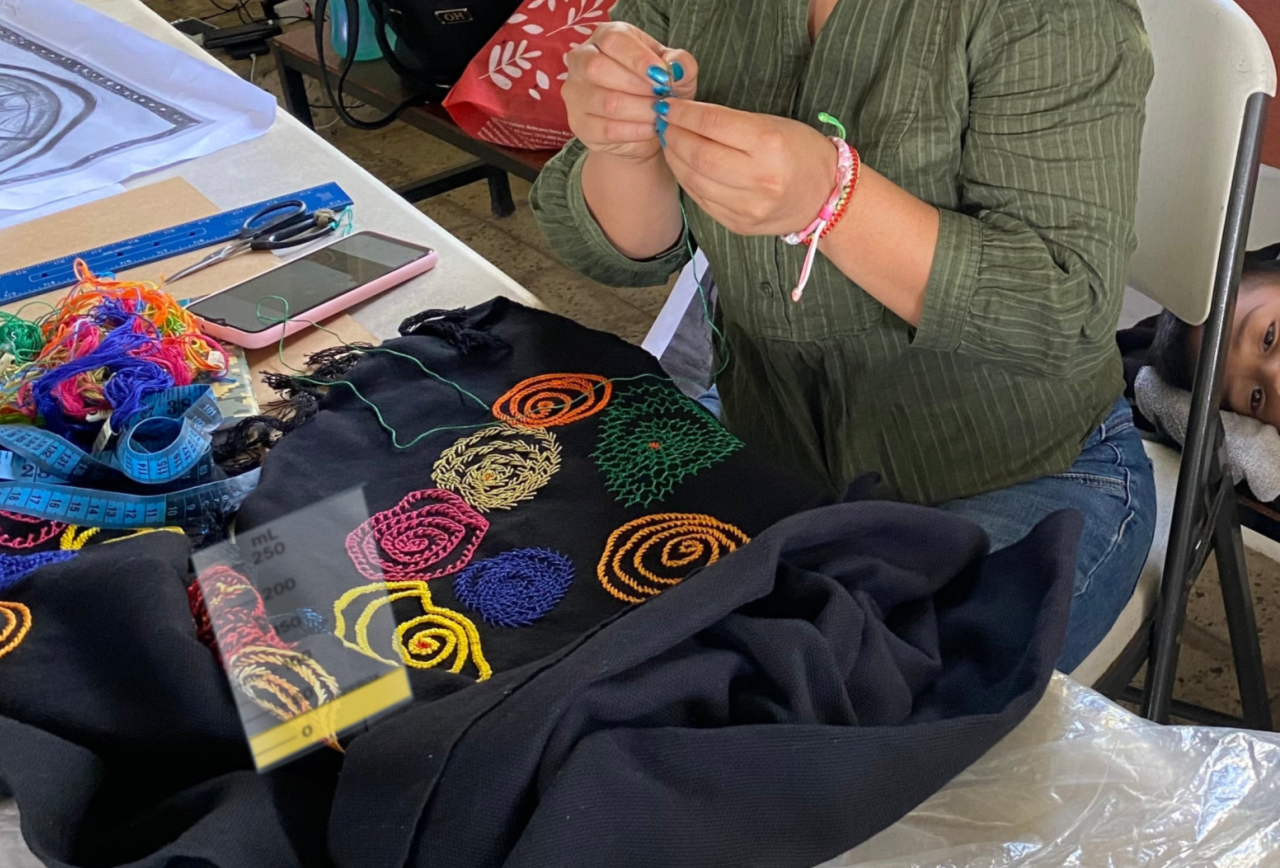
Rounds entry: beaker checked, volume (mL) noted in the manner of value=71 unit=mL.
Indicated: value=25 unit=mL
